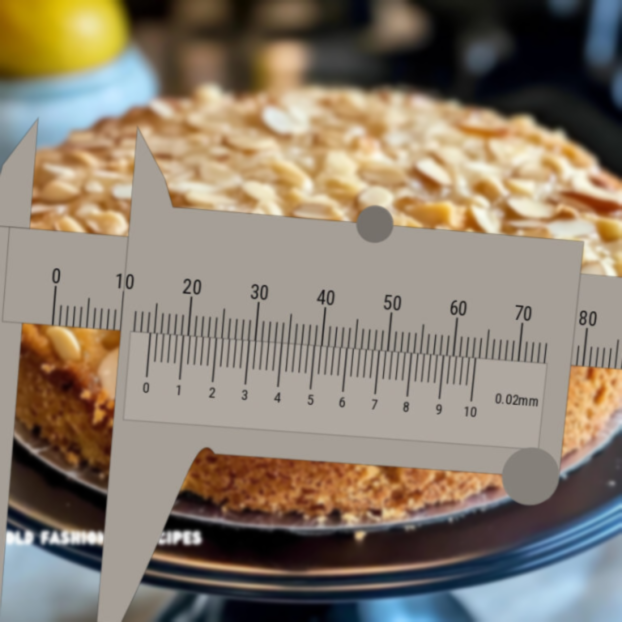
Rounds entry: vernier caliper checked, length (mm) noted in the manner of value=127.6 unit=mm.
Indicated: value=14.4 unit=mm
